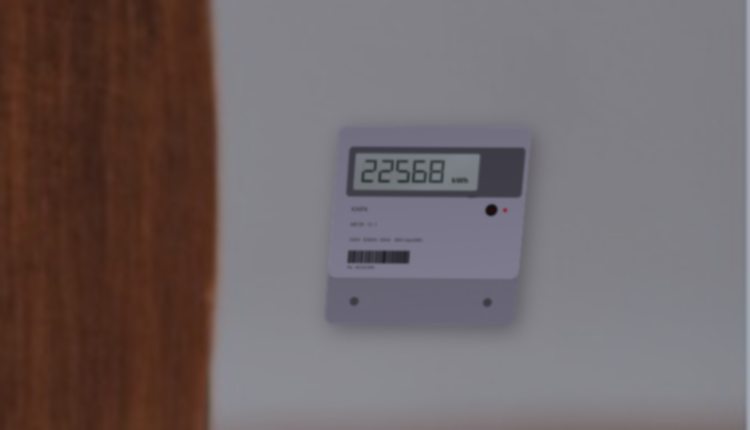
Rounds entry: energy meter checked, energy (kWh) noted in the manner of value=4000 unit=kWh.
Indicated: value=22568 unit=kWh
